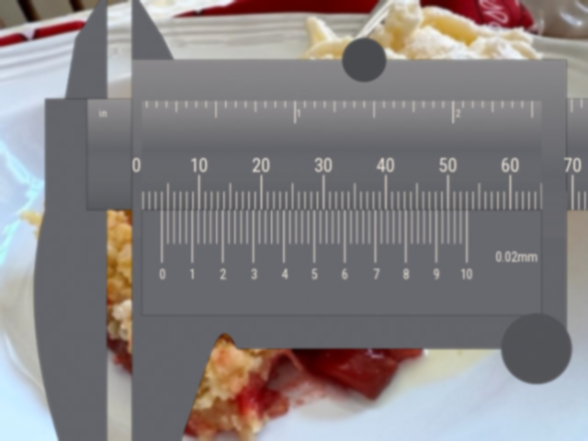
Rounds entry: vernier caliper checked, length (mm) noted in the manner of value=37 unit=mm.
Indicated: value=4.0 unit=mm
